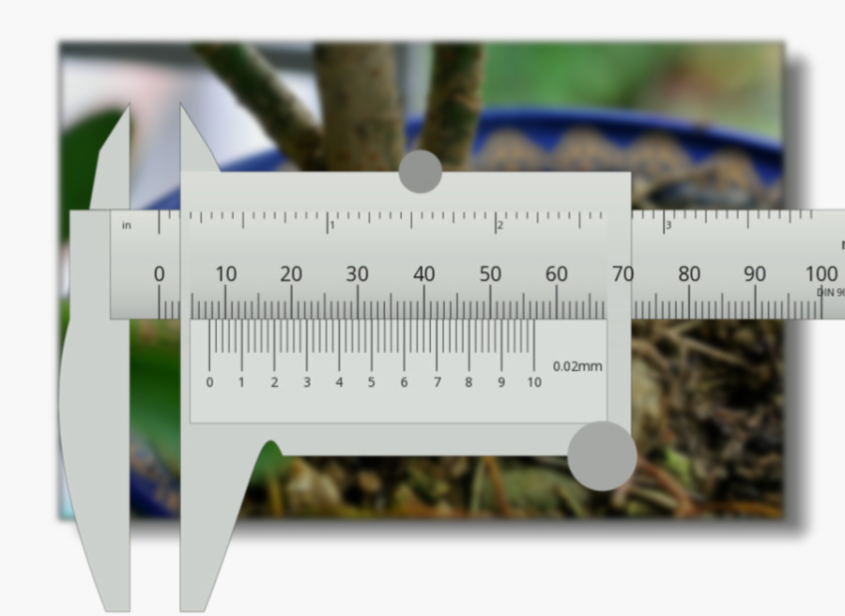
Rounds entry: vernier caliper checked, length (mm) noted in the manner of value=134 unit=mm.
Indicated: value=7.6 unit=mm
